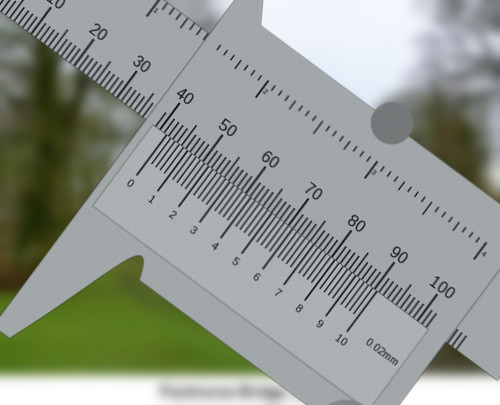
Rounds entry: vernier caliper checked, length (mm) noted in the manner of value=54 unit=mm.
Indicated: value=41.6 unit=mm
